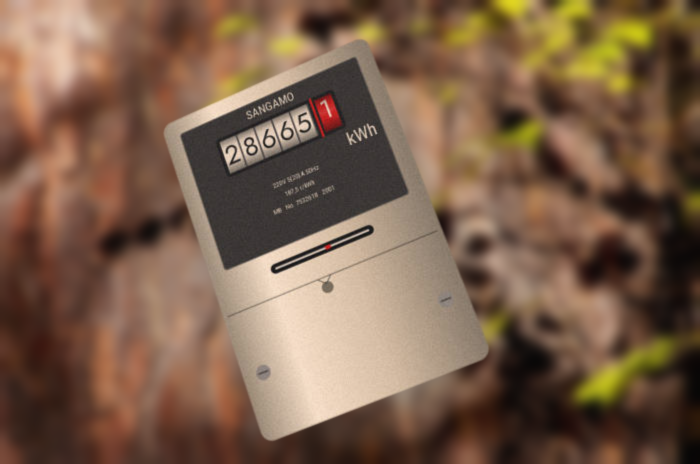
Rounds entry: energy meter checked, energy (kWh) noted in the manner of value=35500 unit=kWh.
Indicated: value=28665.1 unit=kWh
